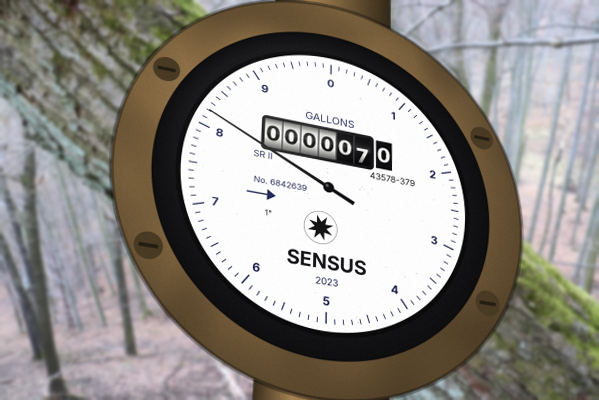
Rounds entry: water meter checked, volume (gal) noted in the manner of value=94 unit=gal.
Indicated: value=68.2 unit=gal
